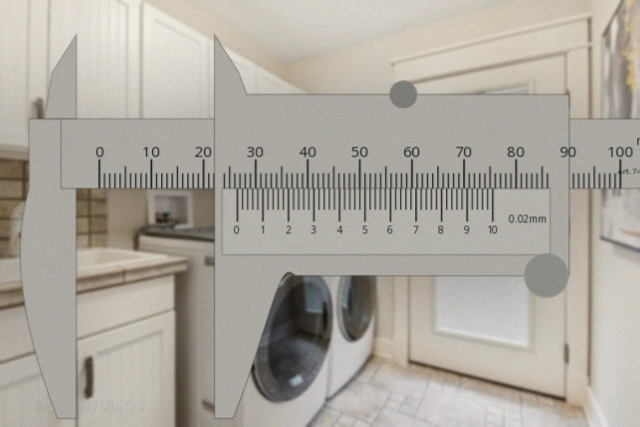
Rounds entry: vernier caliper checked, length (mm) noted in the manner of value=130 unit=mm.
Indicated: value=26.5 unit=mm
